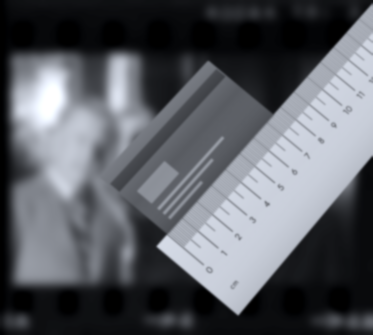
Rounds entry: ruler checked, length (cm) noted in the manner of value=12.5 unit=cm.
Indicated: value=7.5 unit=cm
